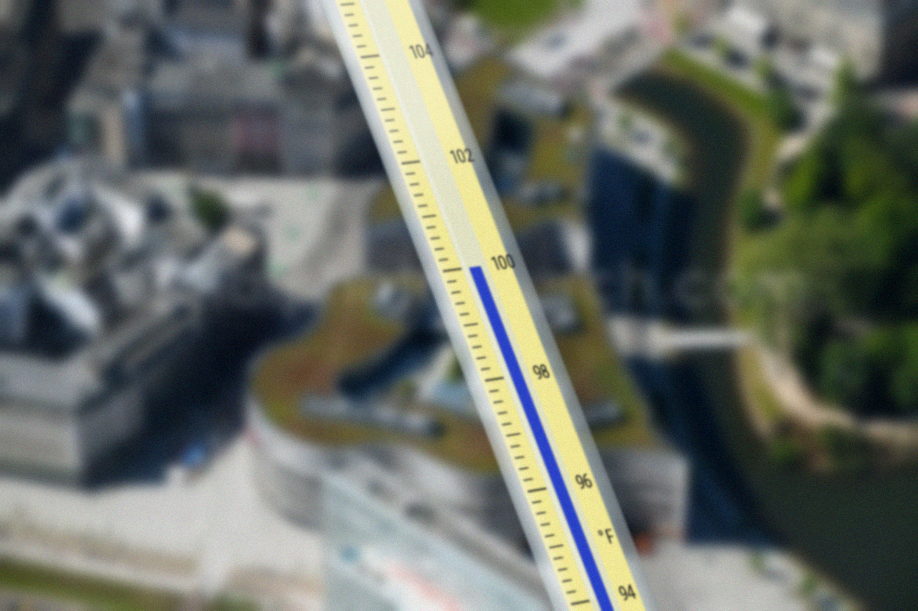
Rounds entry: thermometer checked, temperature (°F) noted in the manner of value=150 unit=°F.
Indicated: value=100 unit=°F
